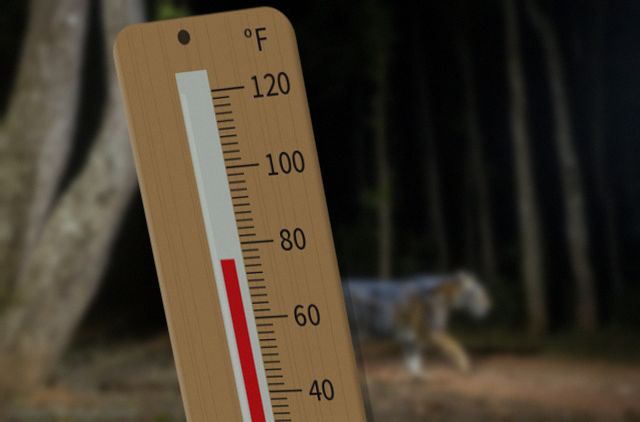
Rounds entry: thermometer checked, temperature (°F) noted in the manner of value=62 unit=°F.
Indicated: value=76 unit=°F
